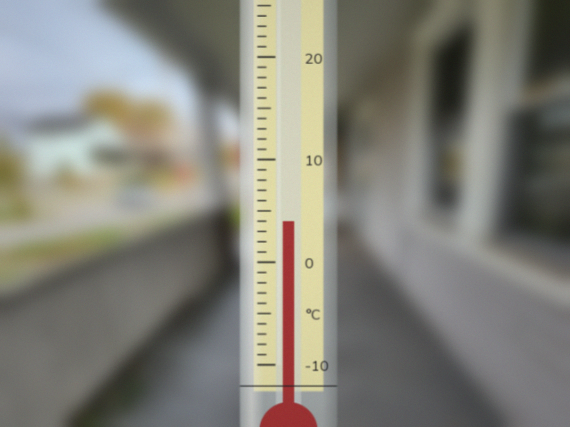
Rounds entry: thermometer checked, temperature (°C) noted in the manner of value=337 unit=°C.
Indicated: value=4 unit=°C
